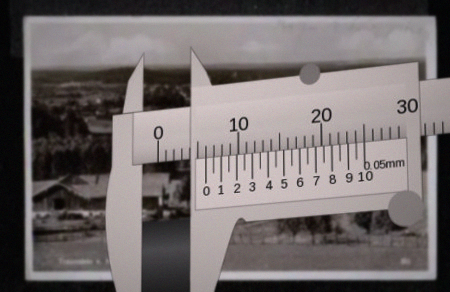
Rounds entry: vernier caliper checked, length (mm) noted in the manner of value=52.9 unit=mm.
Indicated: value=6.0 unit=mm
